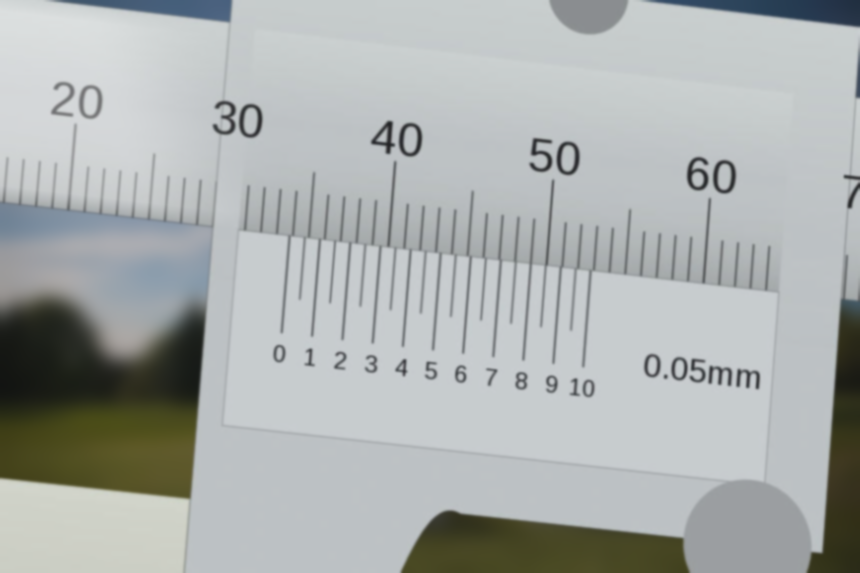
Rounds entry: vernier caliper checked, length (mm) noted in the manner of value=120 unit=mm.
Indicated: value=33.8 unit=mm
